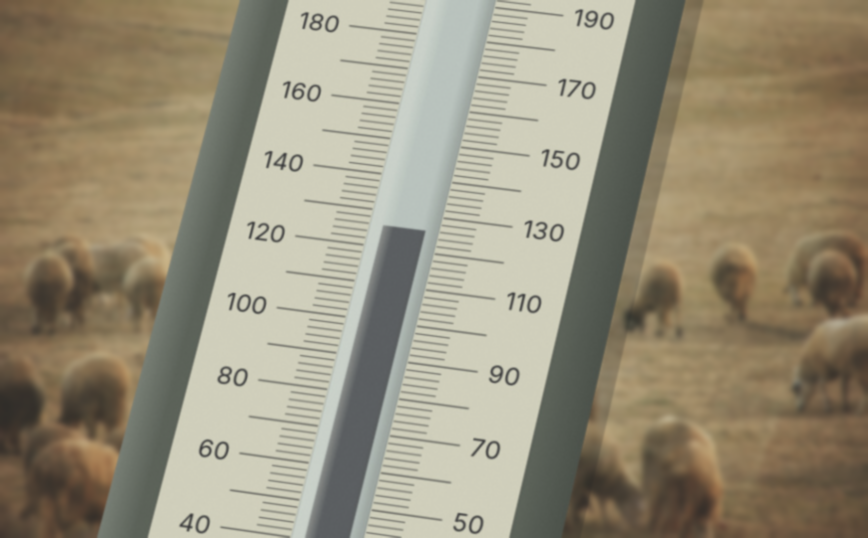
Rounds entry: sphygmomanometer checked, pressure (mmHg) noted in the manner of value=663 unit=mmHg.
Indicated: value=126 unit=mmHg
